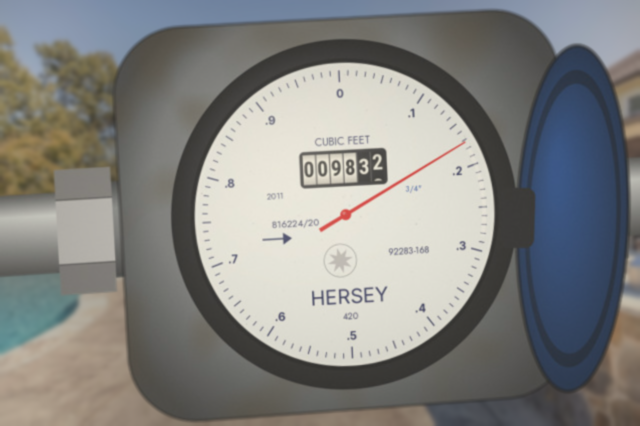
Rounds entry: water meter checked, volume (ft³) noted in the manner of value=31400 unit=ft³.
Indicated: value=9832.17 unit=ft³
